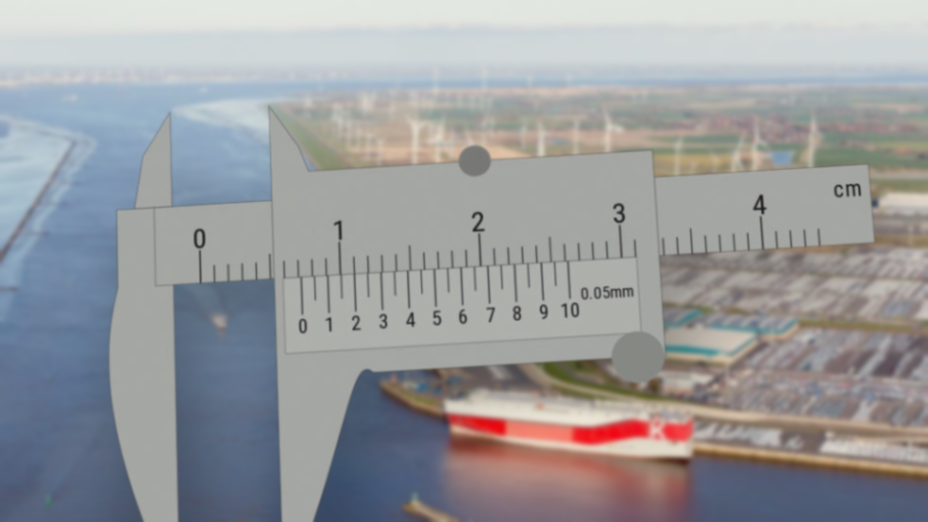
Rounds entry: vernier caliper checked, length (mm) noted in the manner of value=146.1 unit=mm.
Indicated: value=7.2 unit=mm
